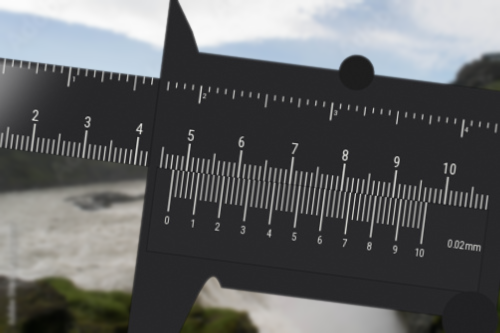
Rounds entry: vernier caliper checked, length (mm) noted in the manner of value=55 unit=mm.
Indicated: value=47.5 unit=mm
